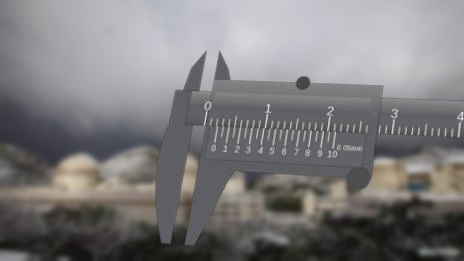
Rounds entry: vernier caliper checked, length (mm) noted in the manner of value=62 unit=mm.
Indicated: value=2.2 unit=mm
